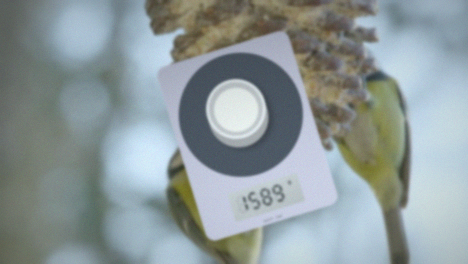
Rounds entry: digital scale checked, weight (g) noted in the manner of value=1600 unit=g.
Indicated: value=1589 unit=g
